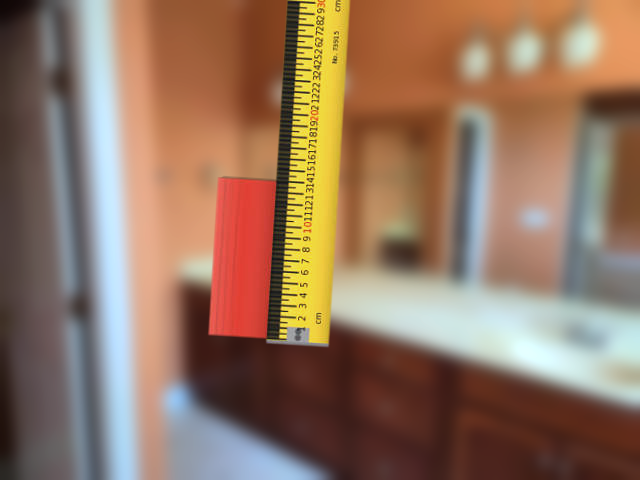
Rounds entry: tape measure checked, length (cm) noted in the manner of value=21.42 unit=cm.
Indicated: value=14 unit=cm
